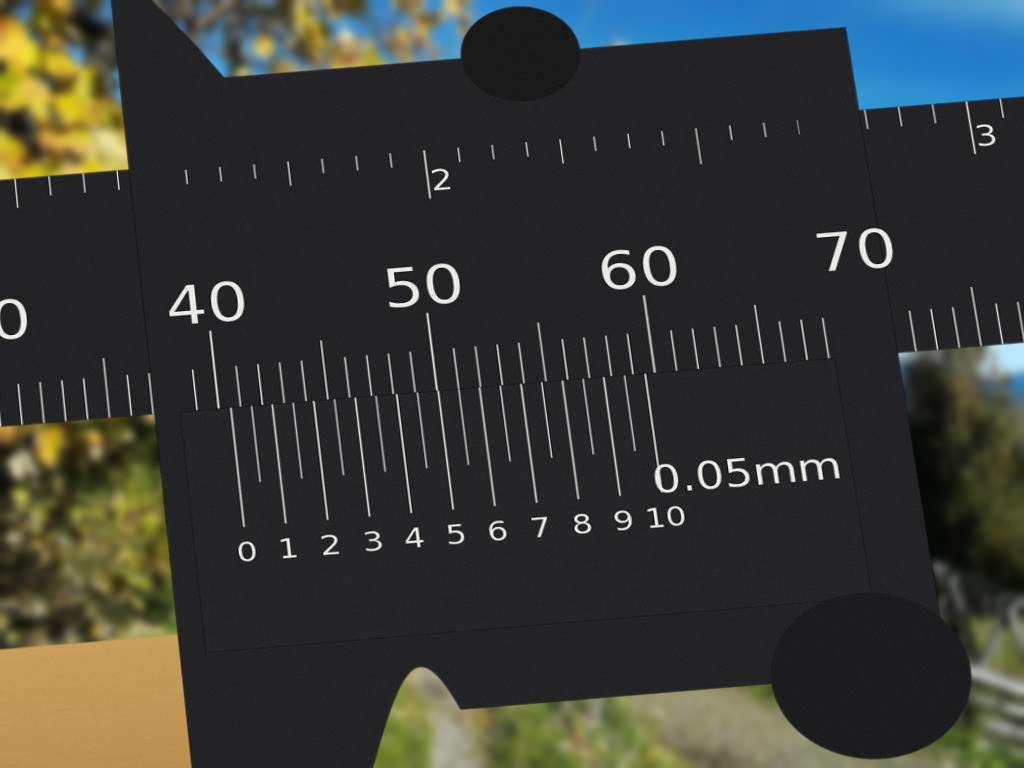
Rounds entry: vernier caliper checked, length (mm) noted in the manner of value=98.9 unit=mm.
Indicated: value=40.55 unit=mm
